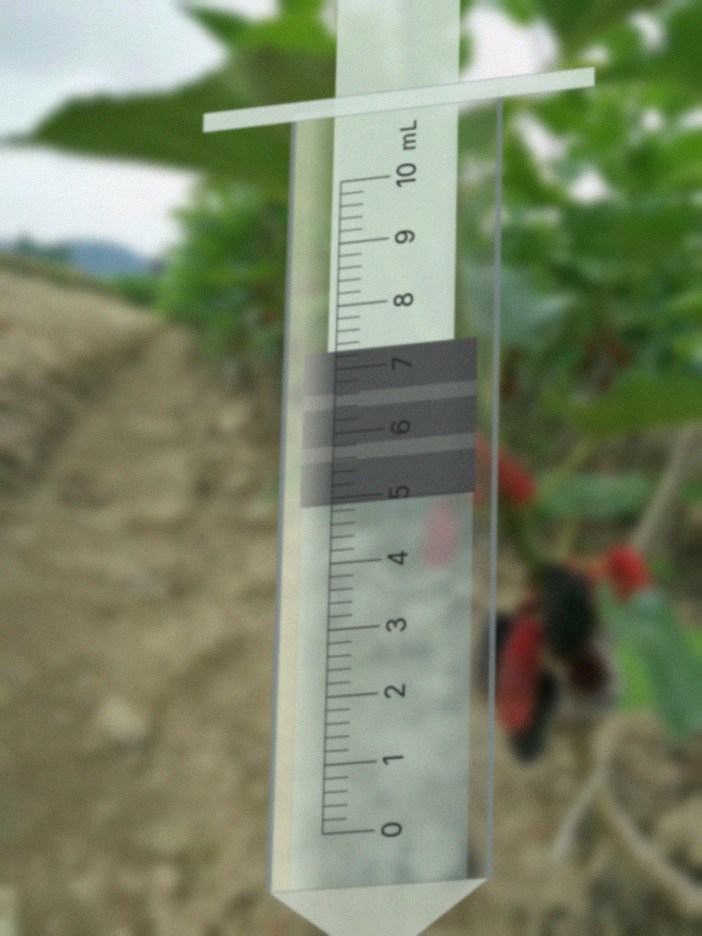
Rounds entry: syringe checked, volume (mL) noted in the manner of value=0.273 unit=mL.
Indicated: value=4.9 unit=mL
